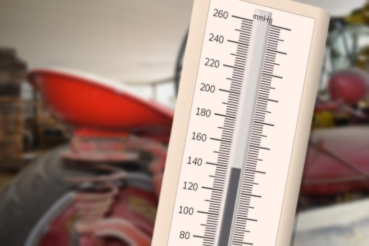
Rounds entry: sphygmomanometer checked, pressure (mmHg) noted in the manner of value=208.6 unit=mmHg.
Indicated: value=140 unit=mmHg
